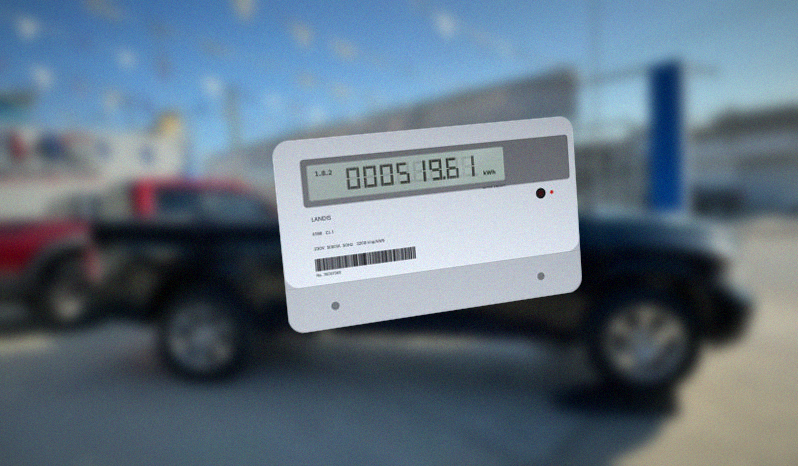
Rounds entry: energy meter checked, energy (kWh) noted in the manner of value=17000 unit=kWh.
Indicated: value=519.61 unit=kWh
